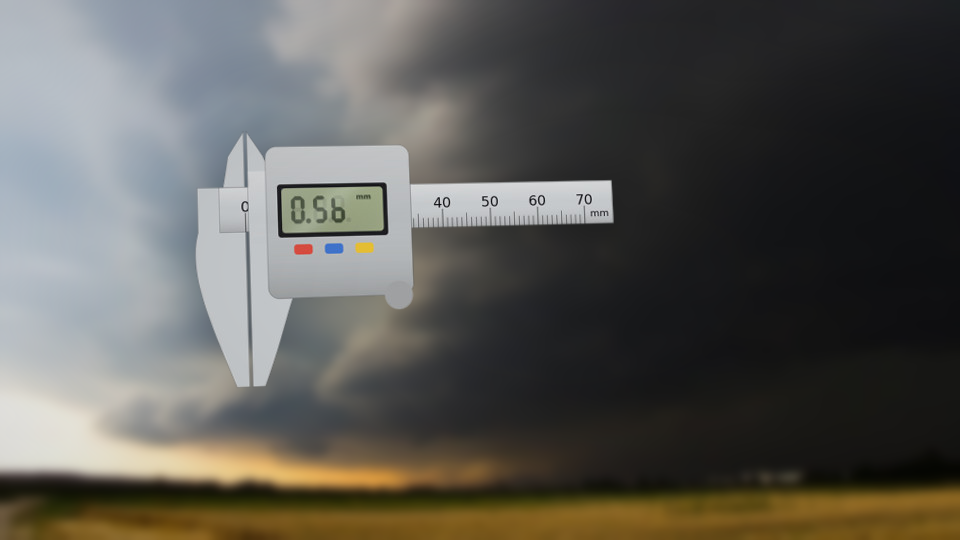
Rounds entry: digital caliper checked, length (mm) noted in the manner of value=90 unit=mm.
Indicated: value=0.56 unit=mm
